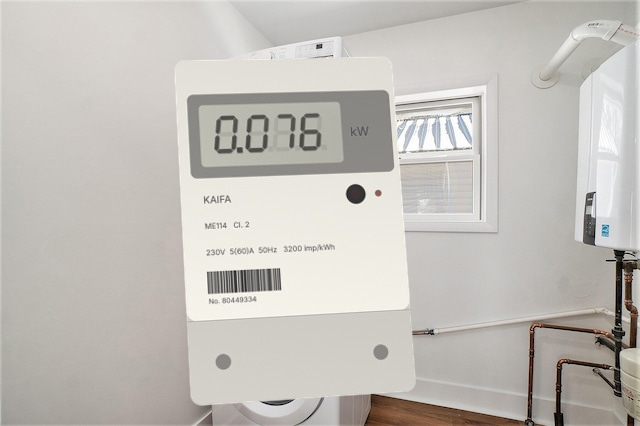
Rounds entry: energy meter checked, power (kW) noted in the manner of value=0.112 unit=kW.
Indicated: value=0.076 unit=kW
